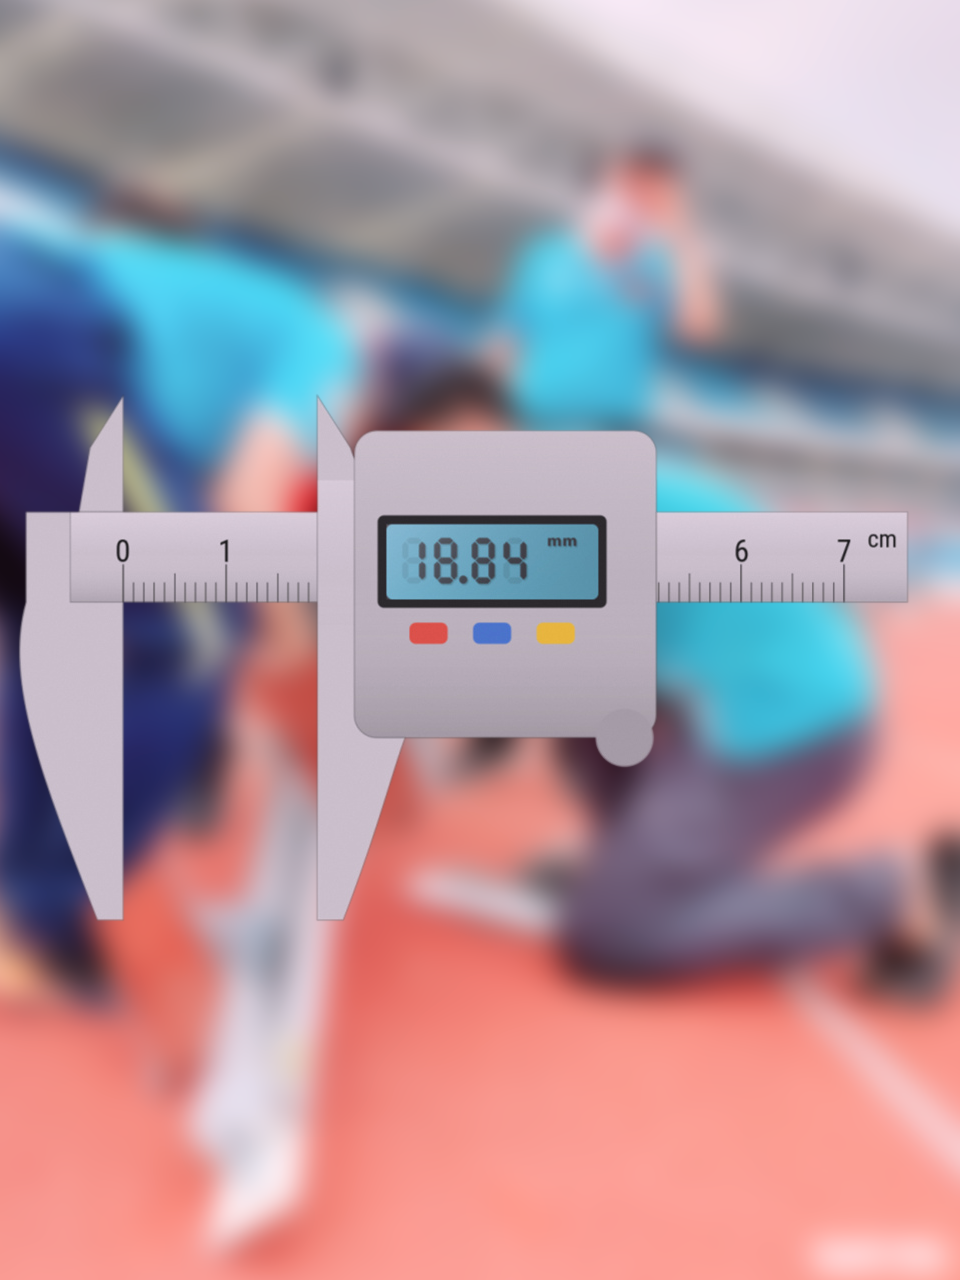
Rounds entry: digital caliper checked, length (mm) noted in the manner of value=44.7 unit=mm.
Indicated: value=18.84 unit=mm
